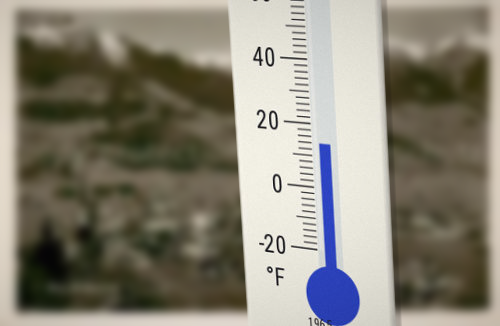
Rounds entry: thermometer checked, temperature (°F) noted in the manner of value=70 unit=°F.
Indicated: value=14 unit=°F
